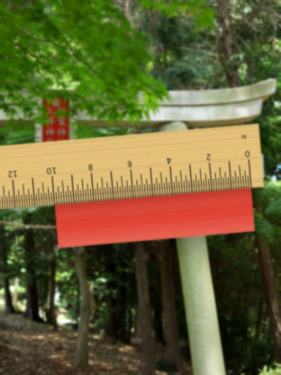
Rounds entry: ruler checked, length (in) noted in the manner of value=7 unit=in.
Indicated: value=10 unit=in
